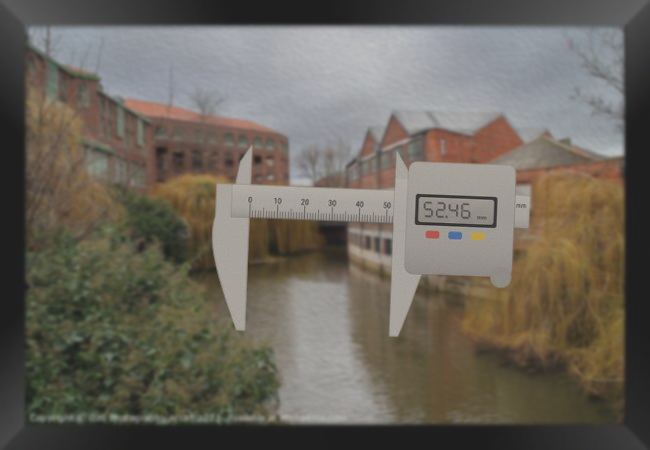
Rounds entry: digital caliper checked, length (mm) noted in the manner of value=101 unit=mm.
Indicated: value=52.46 unit=mm
